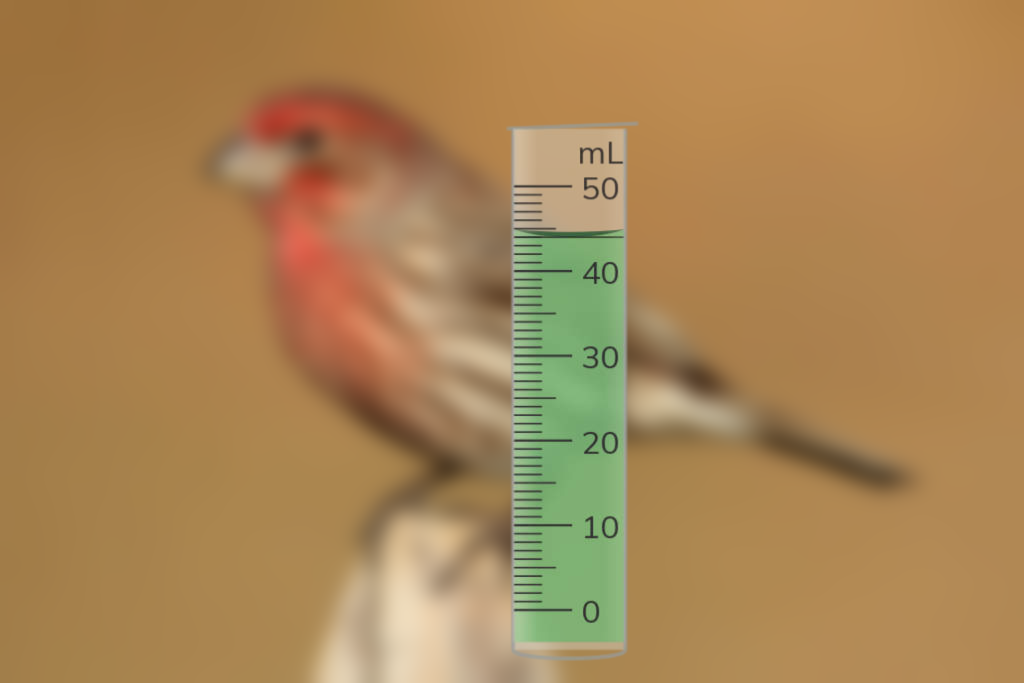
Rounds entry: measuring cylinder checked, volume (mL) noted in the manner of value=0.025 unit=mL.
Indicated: value=44 unit=mL
